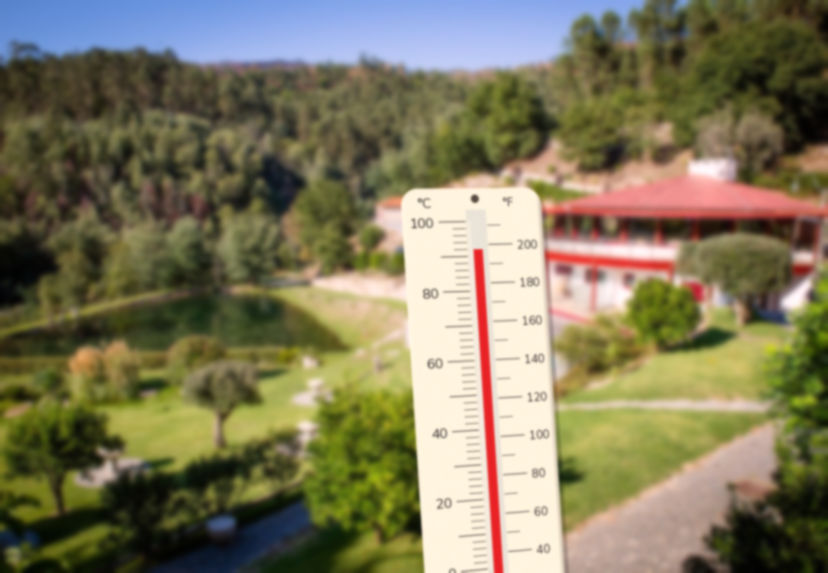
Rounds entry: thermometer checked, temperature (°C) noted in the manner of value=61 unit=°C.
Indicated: value=92 unit=°C
